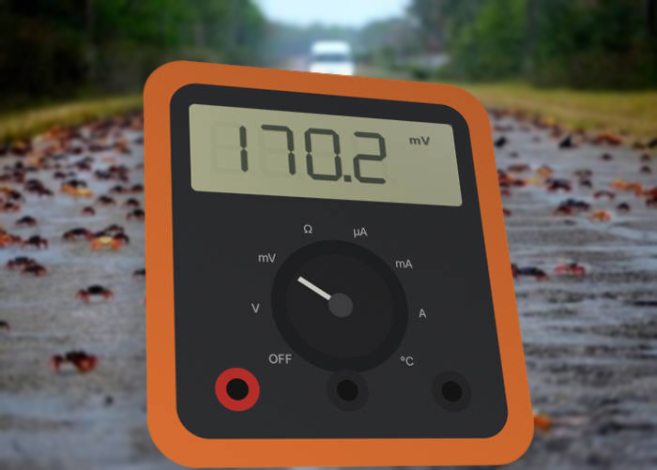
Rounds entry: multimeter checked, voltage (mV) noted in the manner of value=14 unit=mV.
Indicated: value=170.2 unit=mV
